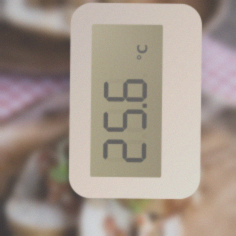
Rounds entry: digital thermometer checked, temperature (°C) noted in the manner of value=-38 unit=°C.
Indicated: value=25.6 unit=°C
